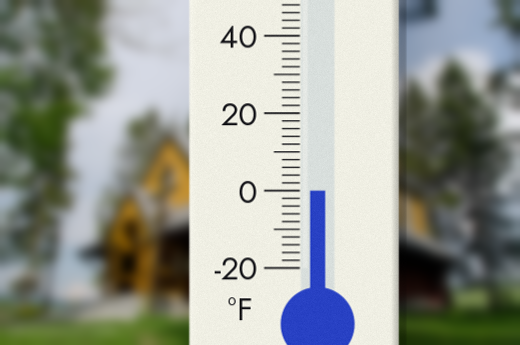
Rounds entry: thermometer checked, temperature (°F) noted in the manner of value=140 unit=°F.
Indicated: value=0 unit=°F
